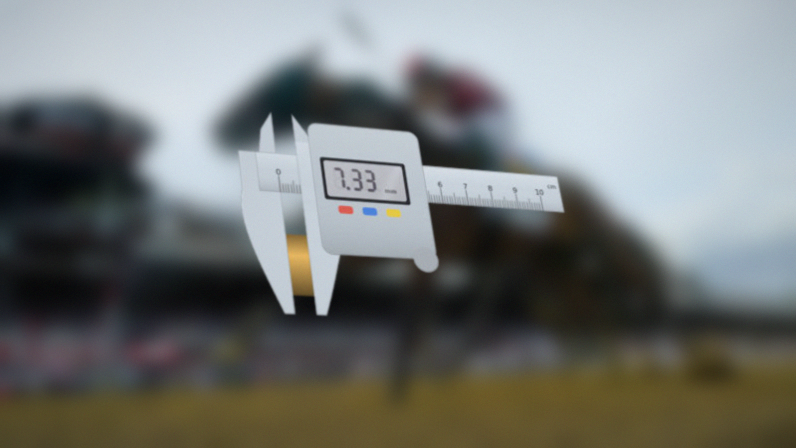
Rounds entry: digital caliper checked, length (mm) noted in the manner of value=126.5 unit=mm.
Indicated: value=7.33 unit=mm
